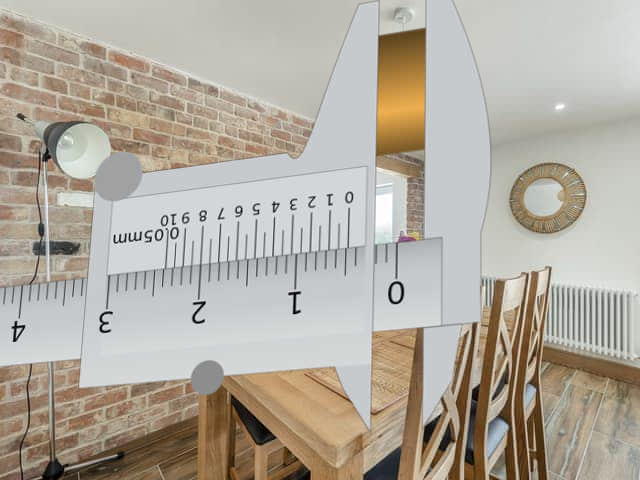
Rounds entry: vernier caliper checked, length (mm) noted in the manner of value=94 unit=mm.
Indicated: value=4.8 unit=mm
